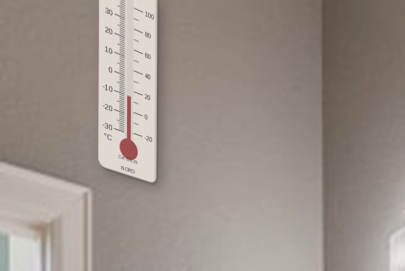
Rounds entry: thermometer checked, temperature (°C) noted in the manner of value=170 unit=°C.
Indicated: value=-10 unit=°C
